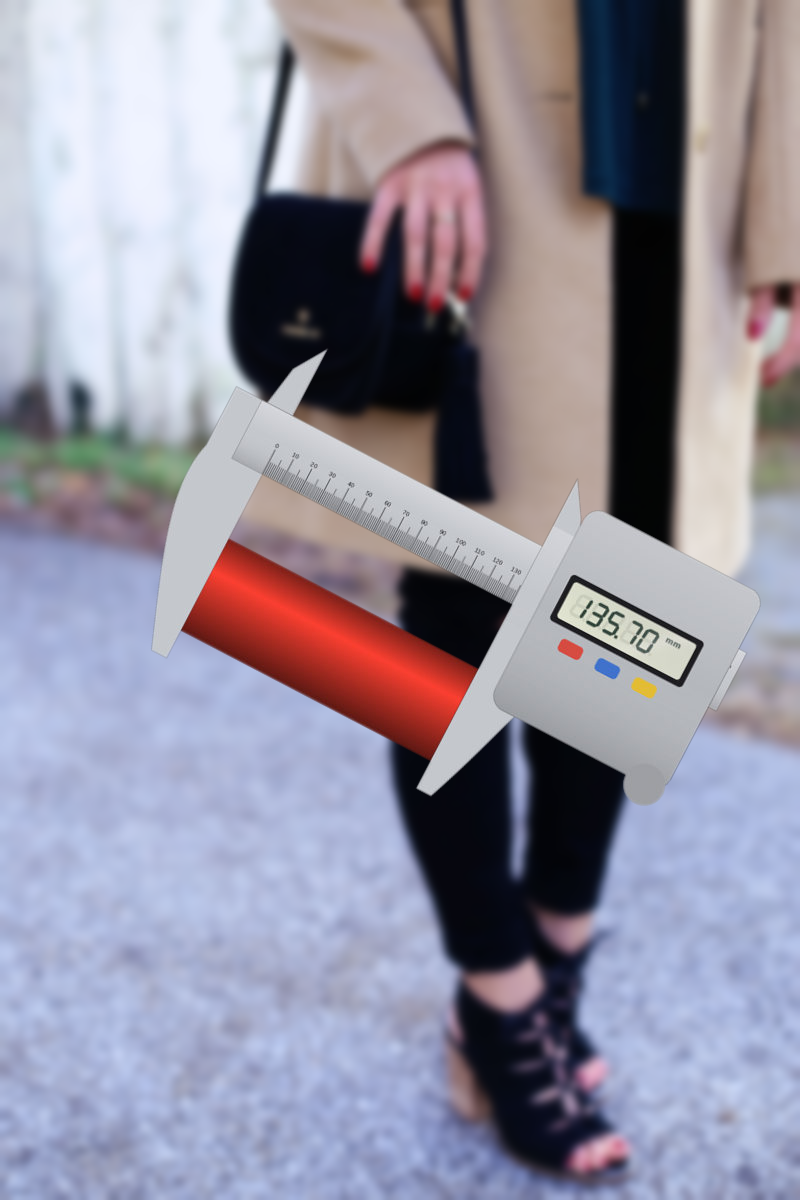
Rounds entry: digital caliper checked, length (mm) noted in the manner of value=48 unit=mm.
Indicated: value=135.70 unit=mm
